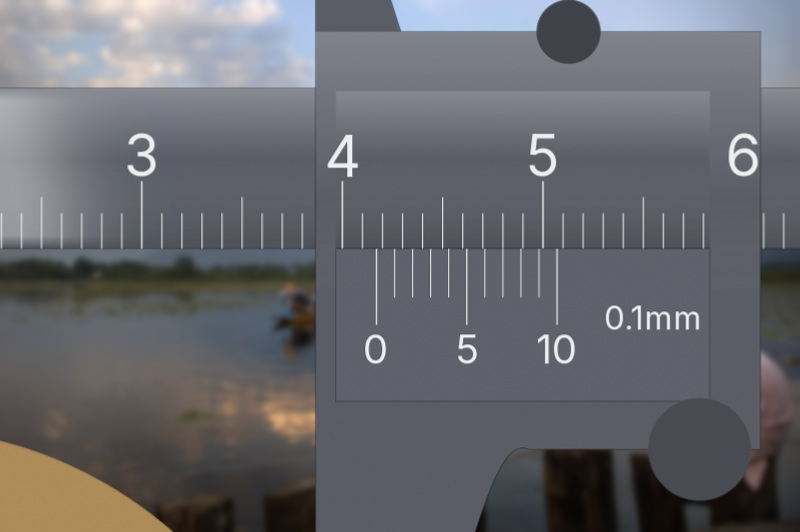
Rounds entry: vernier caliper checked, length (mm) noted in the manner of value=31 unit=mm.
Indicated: value=41.7 unit=mm
